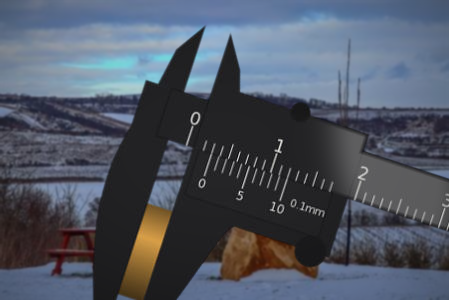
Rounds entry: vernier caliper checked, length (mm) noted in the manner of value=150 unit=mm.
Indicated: value=3.0 unit=mm
